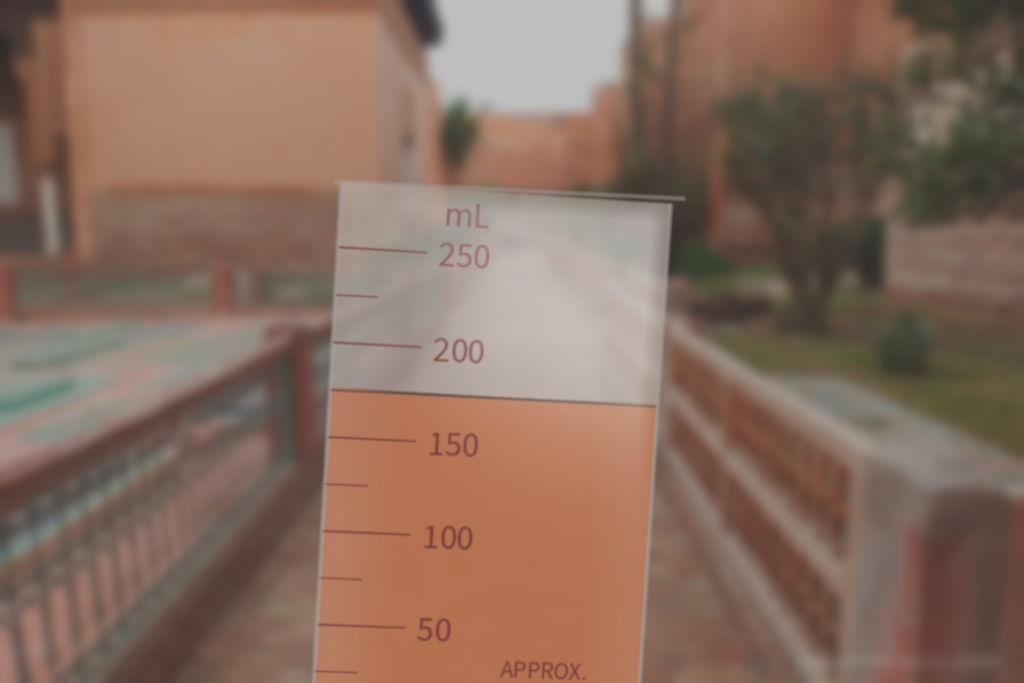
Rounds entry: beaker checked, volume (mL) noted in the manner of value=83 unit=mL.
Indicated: value=175 unit=mL
